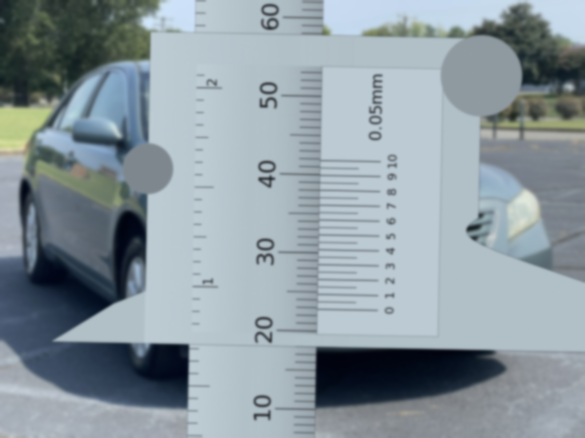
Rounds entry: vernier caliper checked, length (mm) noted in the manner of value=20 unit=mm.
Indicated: value=22.8 unit=mm
